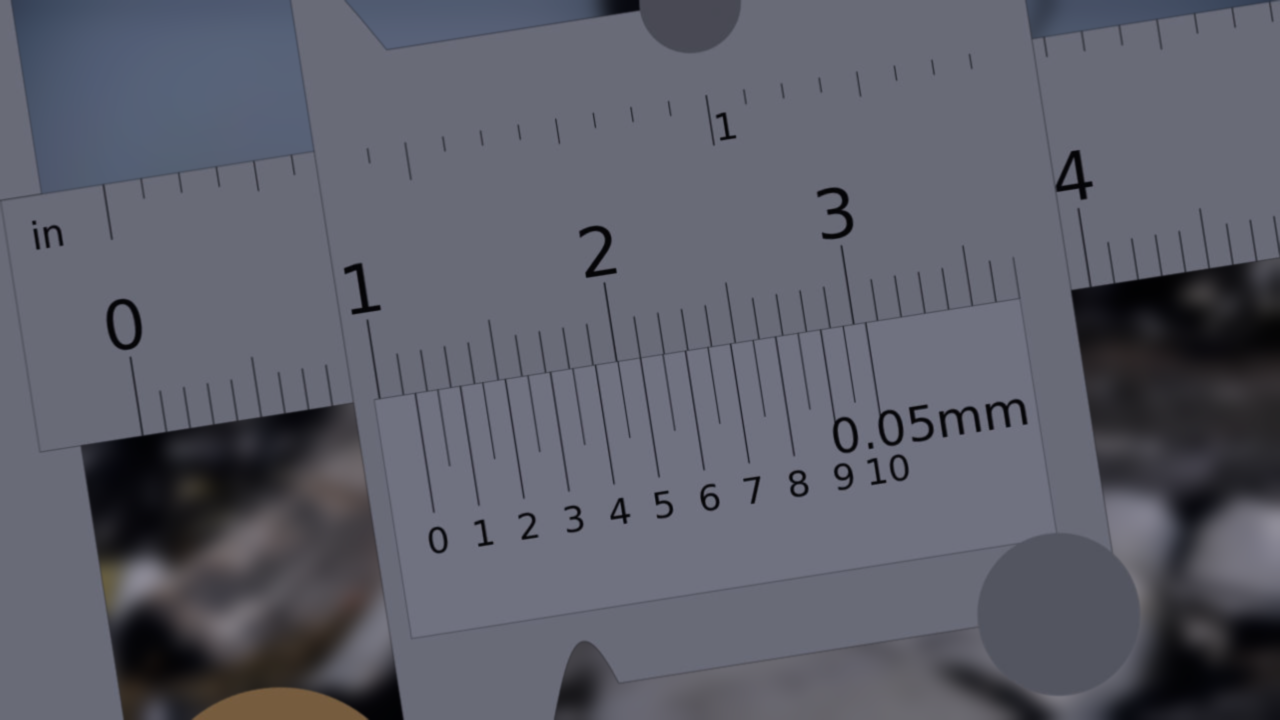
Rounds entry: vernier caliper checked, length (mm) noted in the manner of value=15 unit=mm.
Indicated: value=11.5 unit=mm
